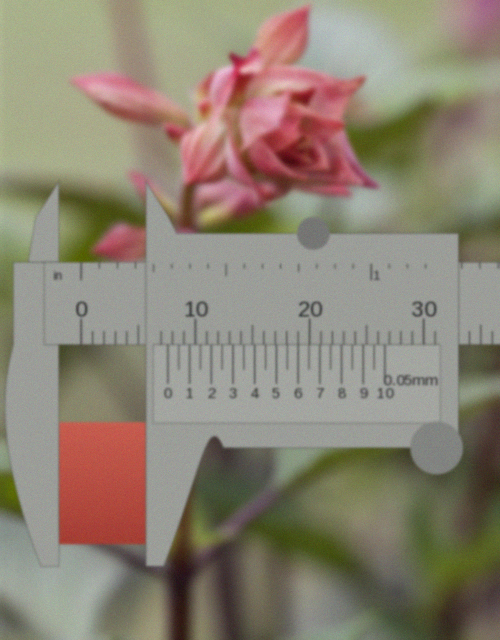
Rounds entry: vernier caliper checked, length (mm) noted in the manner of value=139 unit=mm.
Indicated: value=7.6 unit=mm
